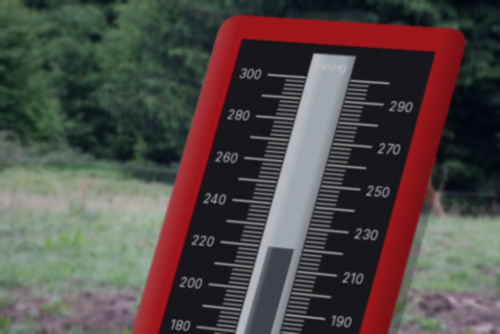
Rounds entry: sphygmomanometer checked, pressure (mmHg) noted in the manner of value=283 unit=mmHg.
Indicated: value=220 unit=mmHg
